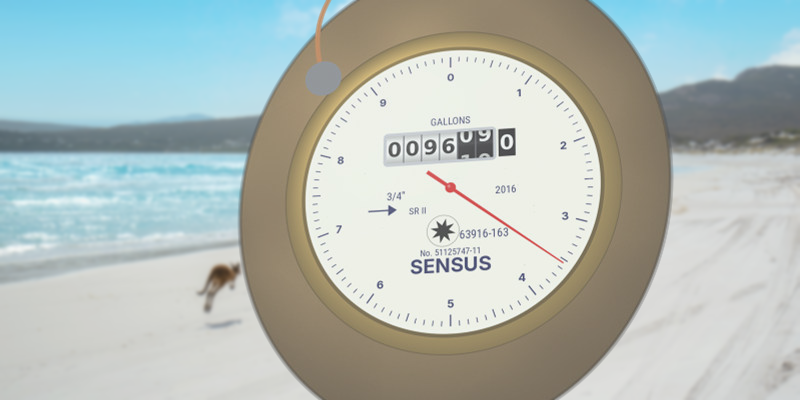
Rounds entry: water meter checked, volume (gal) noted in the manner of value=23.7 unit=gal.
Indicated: value=96093.5 unit=gal
